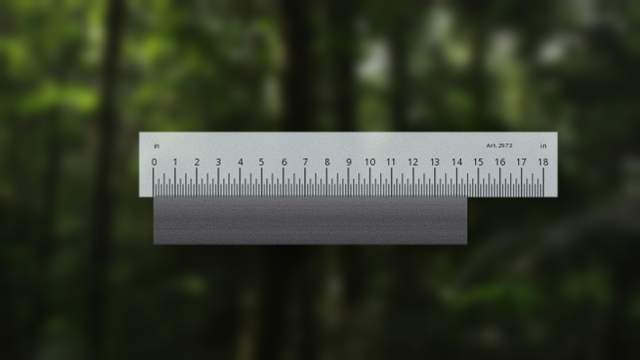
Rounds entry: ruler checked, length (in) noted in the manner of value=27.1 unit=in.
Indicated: value=14.5 unit=in
